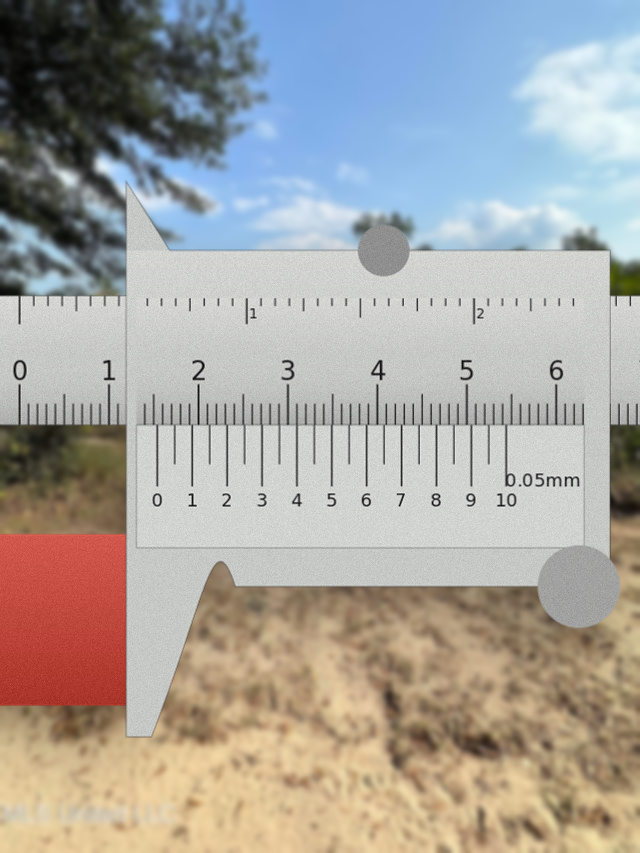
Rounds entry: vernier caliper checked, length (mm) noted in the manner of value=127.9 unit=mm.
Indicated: value=15.4 unit=mm
